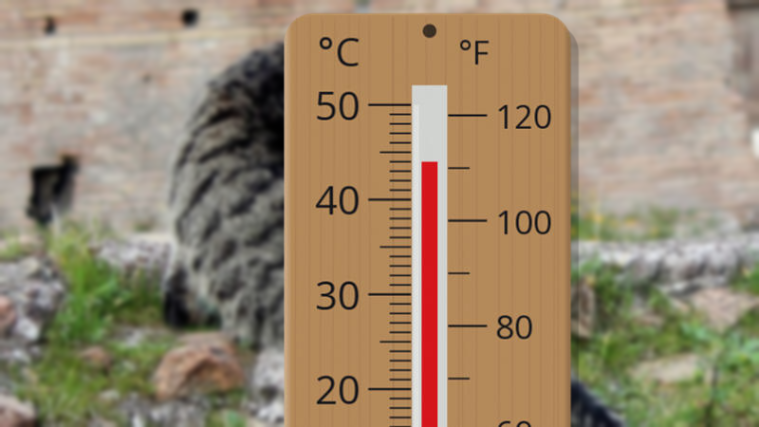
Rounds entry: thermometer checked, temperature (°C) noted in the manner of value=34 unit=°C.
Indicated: value=44 unit=°C
